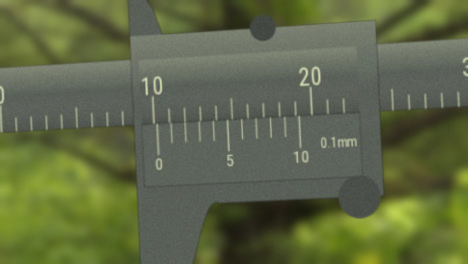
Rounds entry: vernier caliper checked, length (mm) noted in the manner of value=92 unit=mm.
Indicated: value=10.2 unit=mm
